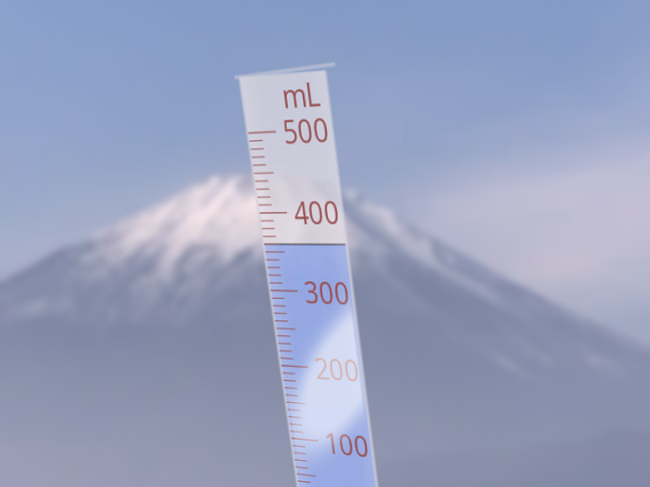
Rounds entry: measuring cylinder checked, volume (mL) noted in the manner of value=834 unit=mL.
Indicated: value=360 unit=mL
